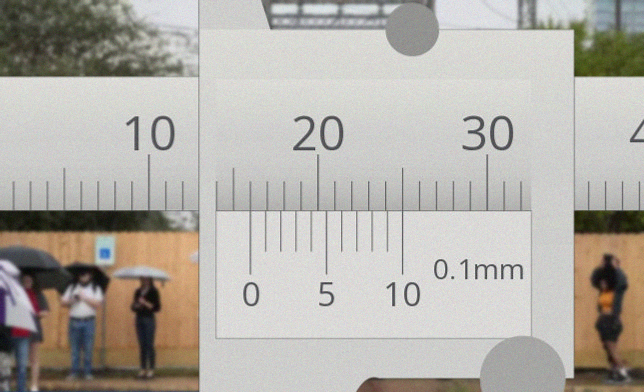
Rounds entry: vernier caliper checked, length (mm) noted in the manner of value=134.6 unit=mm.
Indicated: value=16.0 unit=mm
